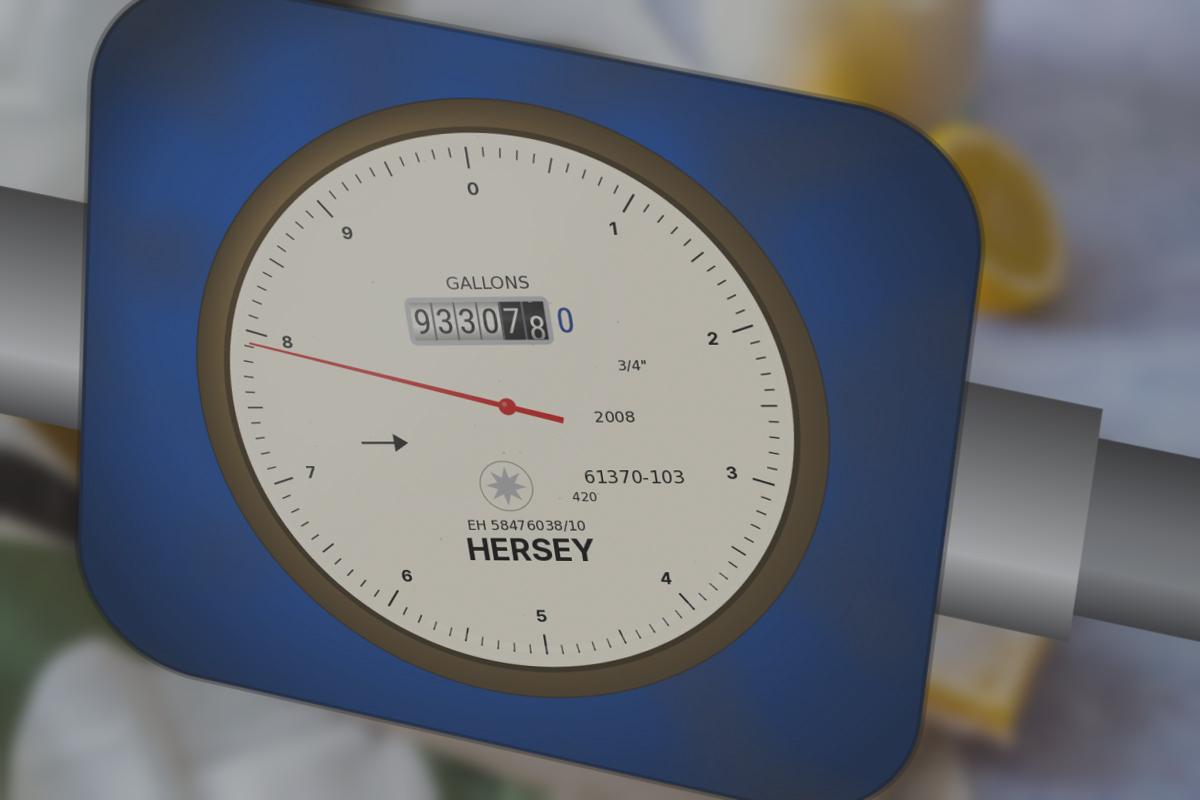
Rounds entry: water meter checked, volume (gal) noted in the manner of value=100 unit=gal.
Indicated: value=9330777.9 unit=gal
